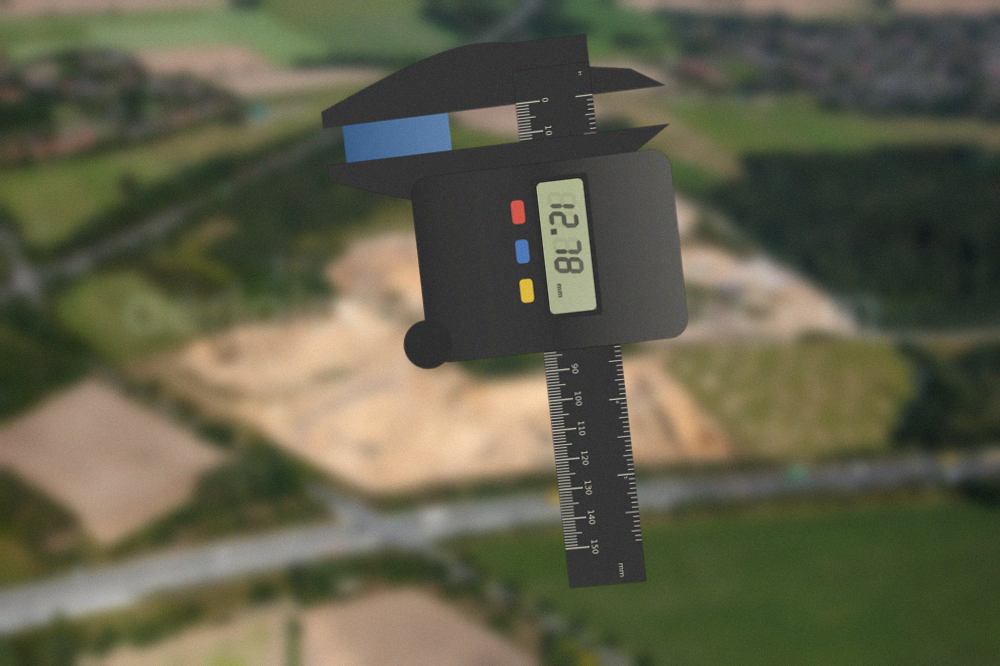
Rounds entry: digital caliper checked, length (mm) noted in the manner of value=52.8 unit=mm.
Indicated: value=12.78 unit=mm
